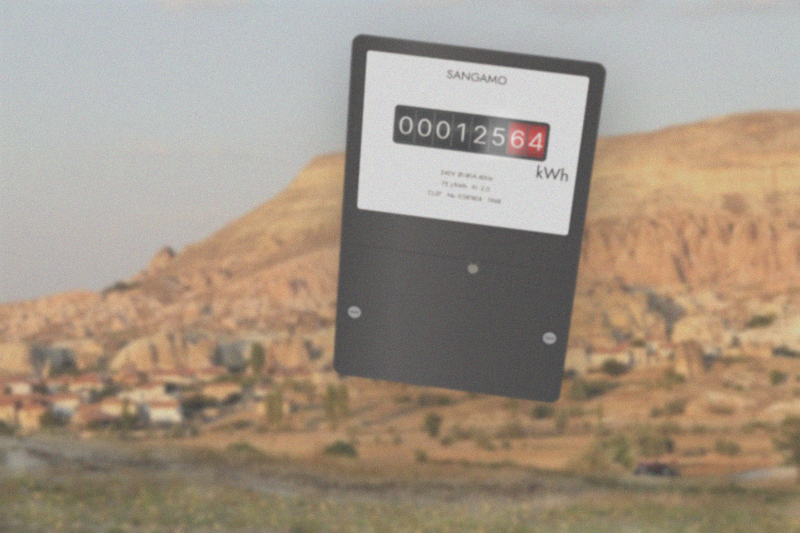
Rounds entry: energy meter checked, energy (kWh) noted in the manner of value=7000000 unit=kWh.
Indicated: value=125.64 unit=kWh
